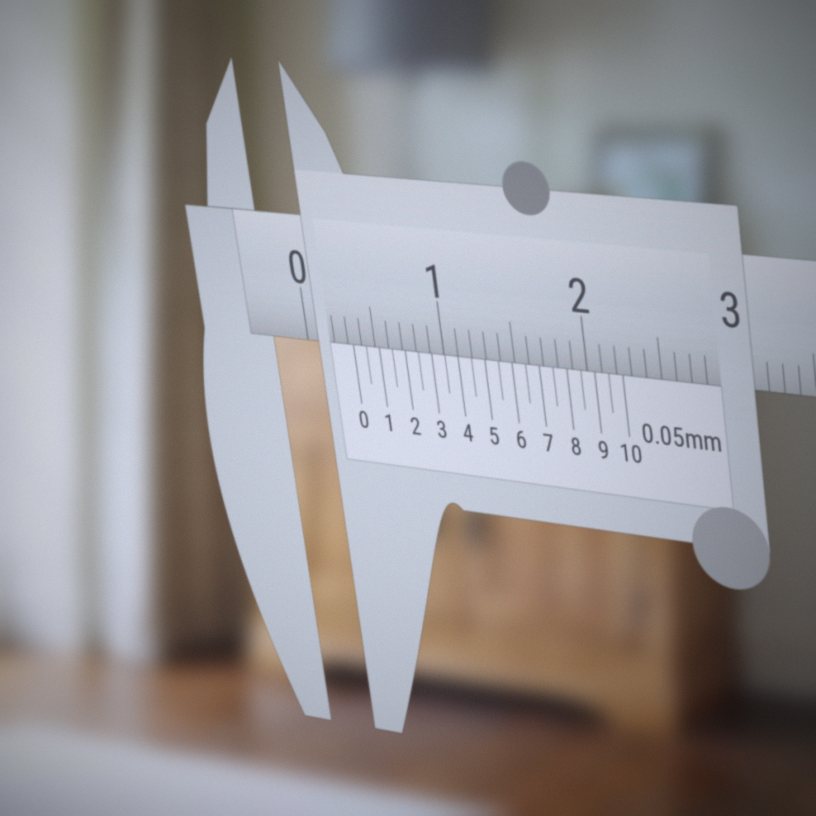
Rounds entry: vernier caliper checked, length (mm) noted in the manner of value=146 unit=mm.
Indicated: value=3.4 unit=mm
